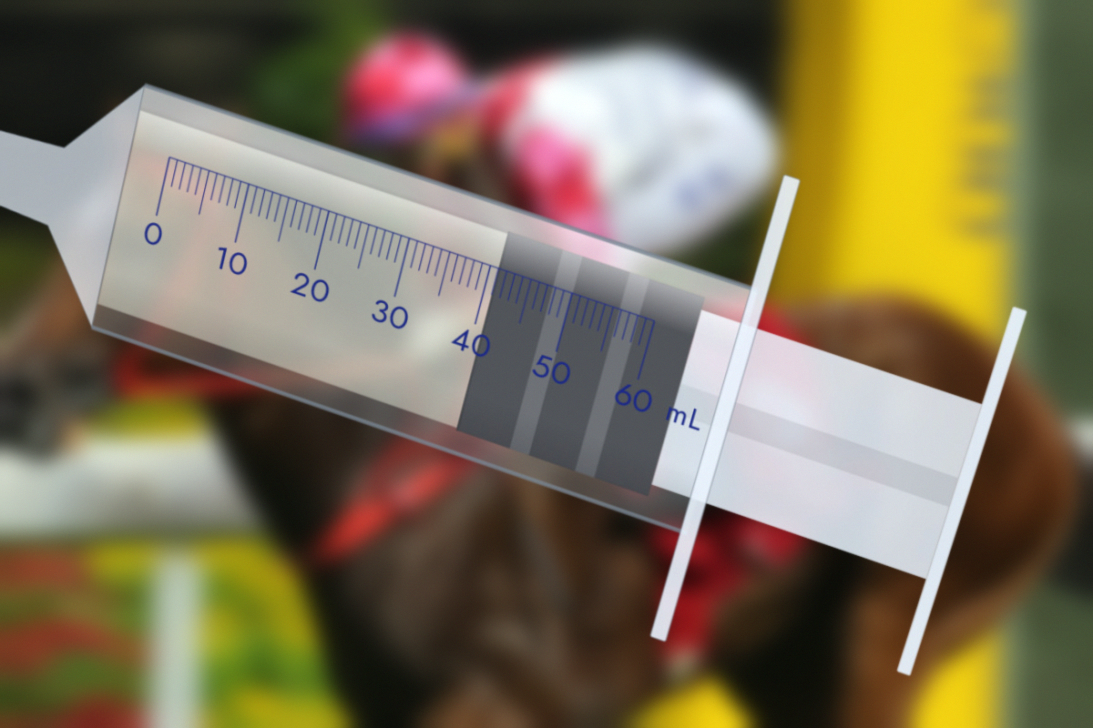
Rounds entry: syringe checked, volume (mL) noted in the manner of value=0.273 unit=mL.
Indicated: value=41 unit=mL
